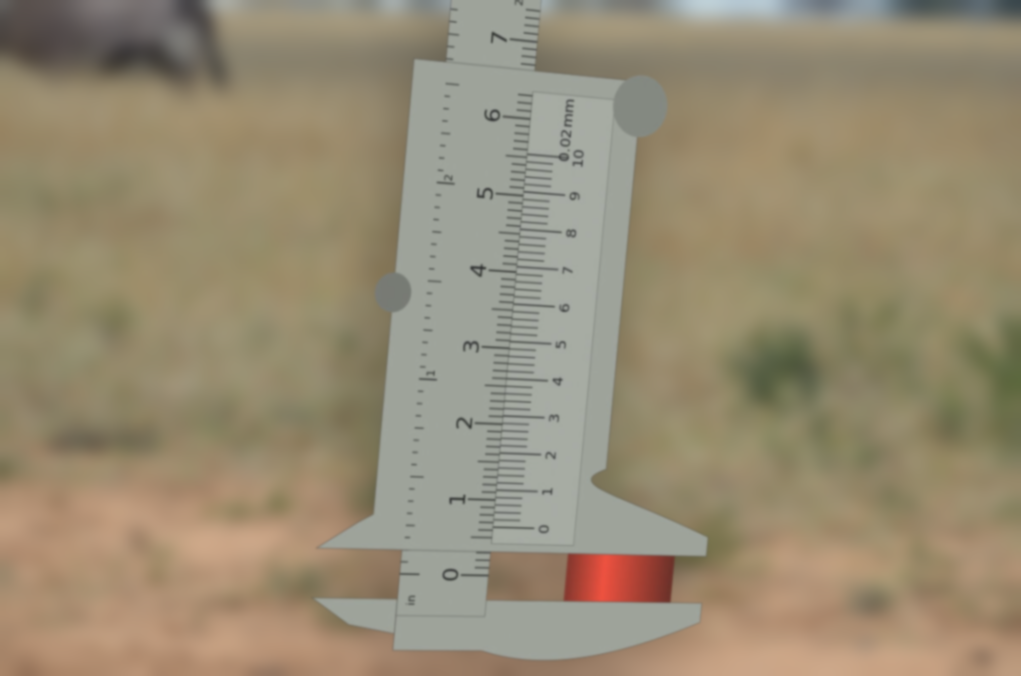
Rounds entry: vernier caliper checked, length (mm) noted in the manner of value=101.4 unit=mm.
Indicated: value=6.4 unit=mm
